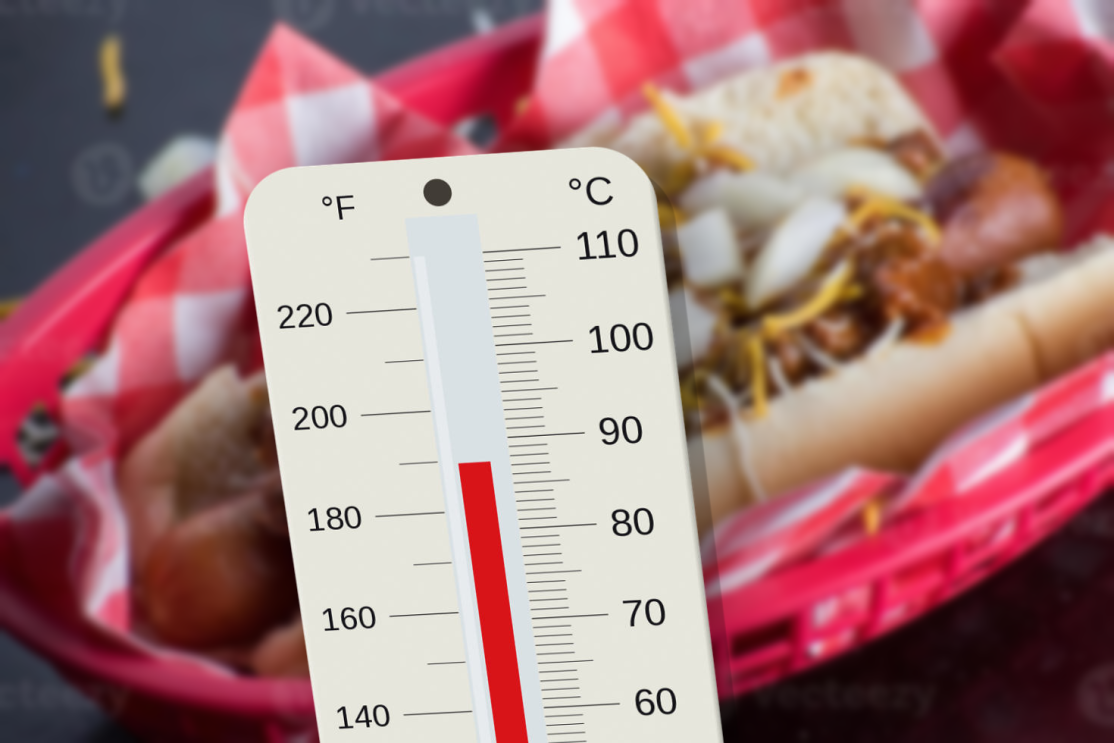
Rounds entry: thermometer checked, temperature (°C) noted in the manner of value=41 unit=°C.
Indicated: value=87.5 unit=°C
